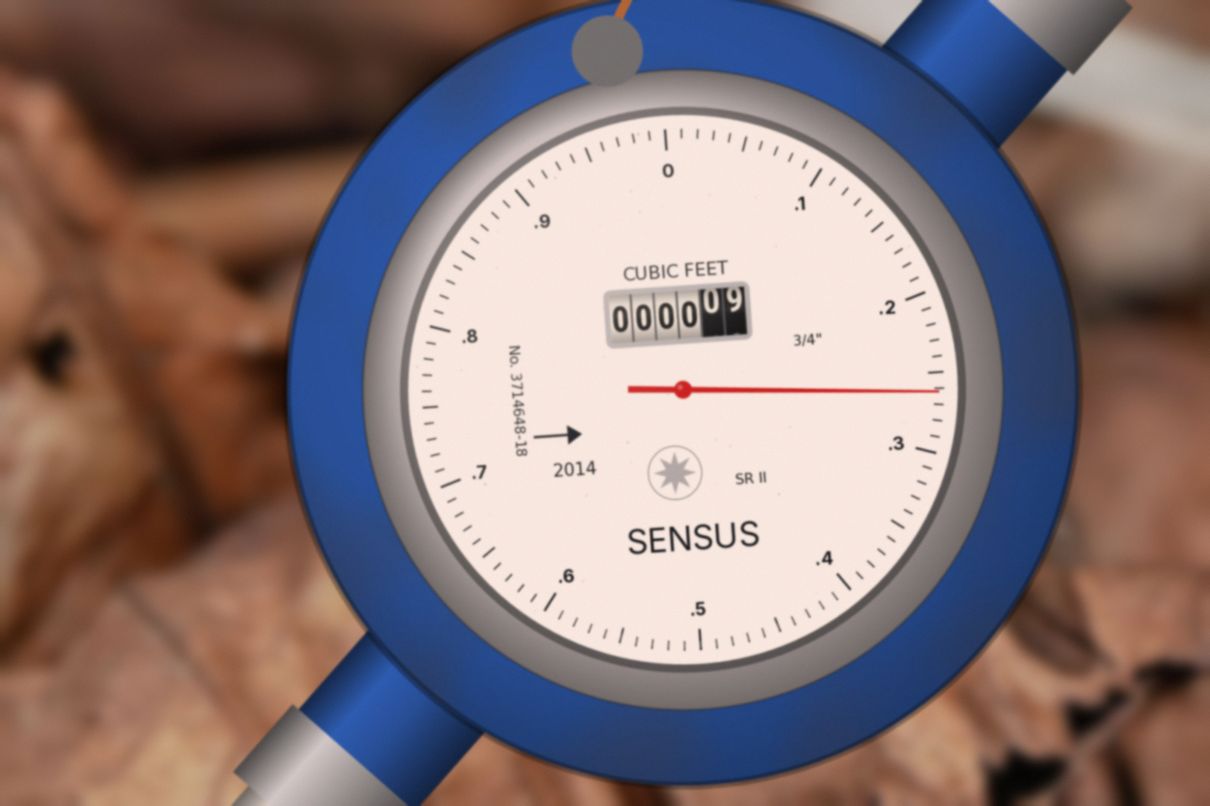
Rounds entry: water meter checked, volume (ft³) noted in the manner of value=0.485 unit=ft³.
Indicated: value=9.26 unit=ft³
